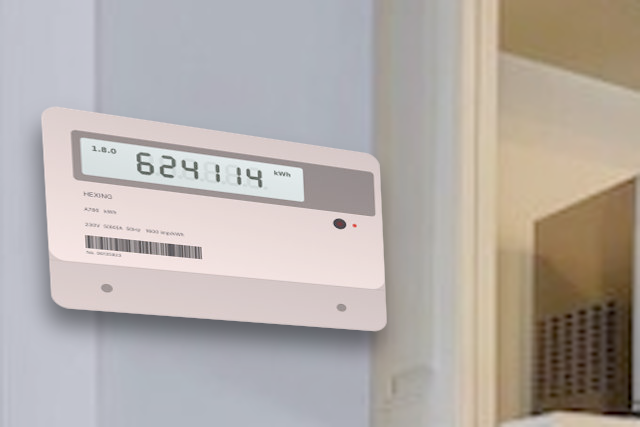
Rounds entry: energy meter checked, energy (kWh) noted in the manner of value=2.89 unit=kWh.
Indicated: value=624114 unit=kWh
